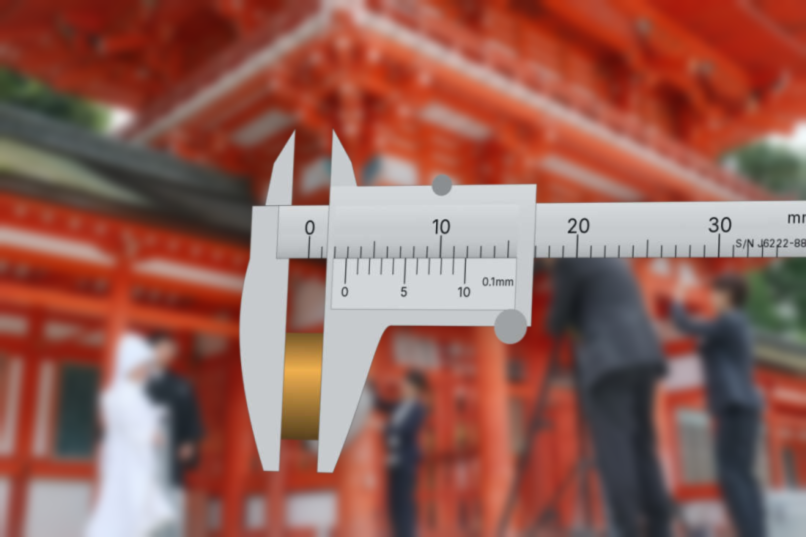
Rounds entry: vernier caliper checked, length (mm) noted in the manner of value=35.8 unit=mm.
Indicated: value=2.9 unit=mm
